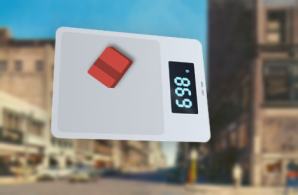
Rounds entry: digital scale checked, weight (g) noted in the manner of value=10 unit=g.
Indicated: value=698 unit=g
